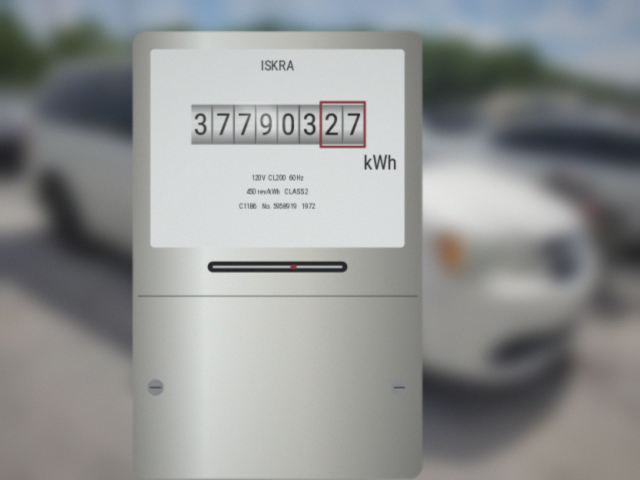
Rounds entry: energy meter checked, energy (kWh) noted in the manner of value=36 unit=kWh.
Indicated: value=377903.27 unit=kWh
